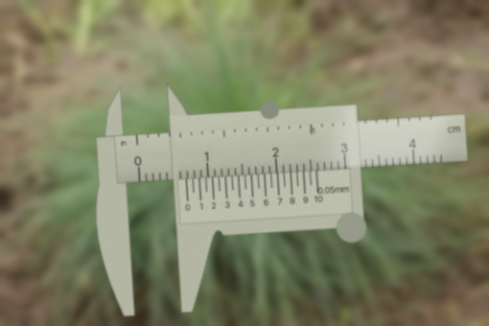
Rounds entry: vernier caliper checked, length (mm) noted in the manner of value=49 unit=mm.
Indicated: value=6.8 unit=mm
